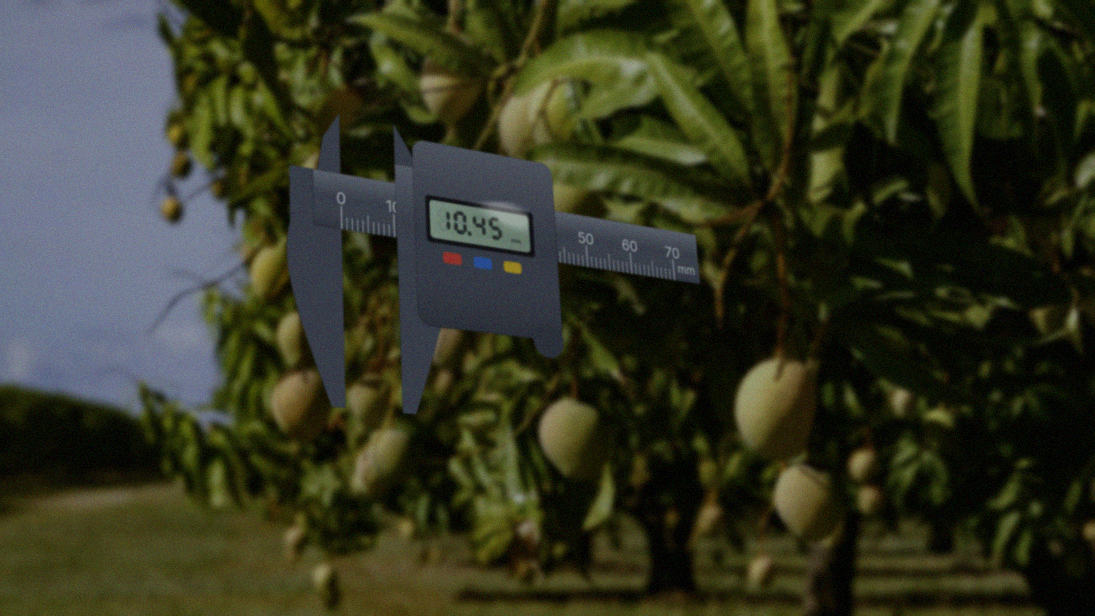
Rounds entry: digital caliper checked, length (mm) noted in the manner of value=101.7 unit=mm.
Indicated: value=10.45 unit=mm
